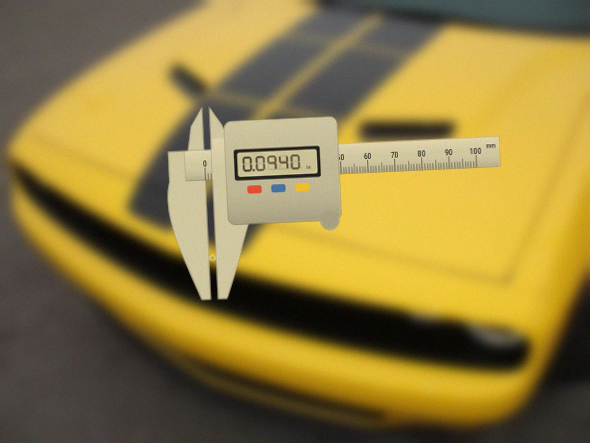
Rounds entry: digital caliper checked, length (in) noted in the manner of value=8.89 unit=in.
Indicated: value=0.0940 unit=in
